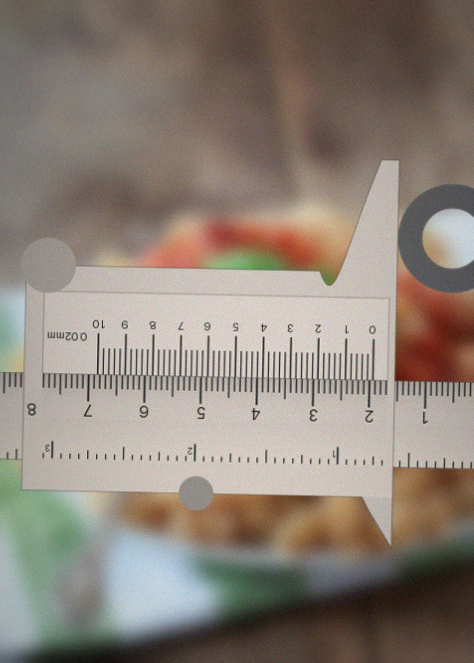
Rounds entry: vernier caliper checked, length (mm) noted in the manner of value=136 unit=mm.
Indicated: value=19.4 unit=mm
